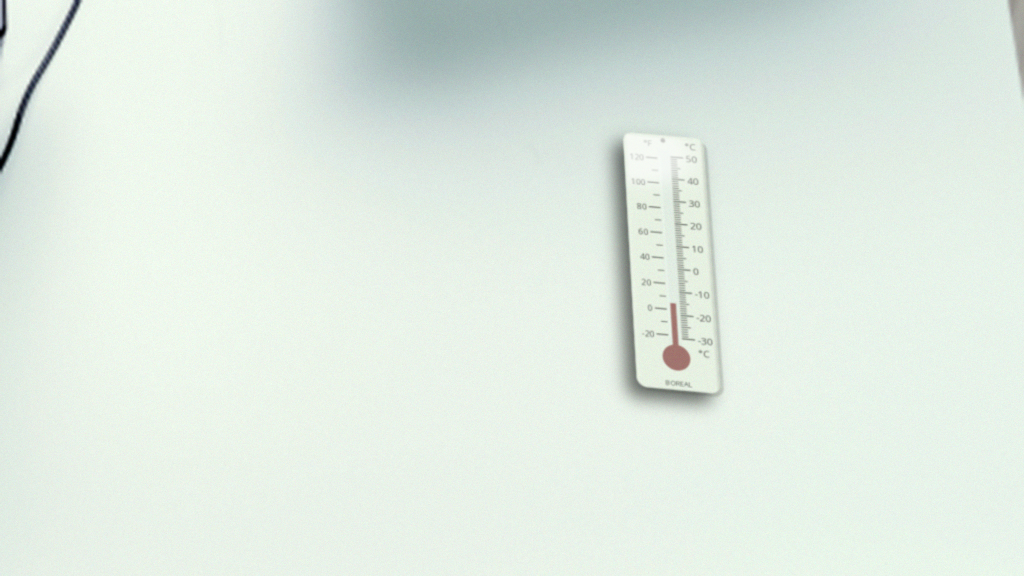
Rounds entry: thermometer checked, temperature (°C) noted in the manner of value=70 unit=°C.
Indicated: value=-15 unit=°C
